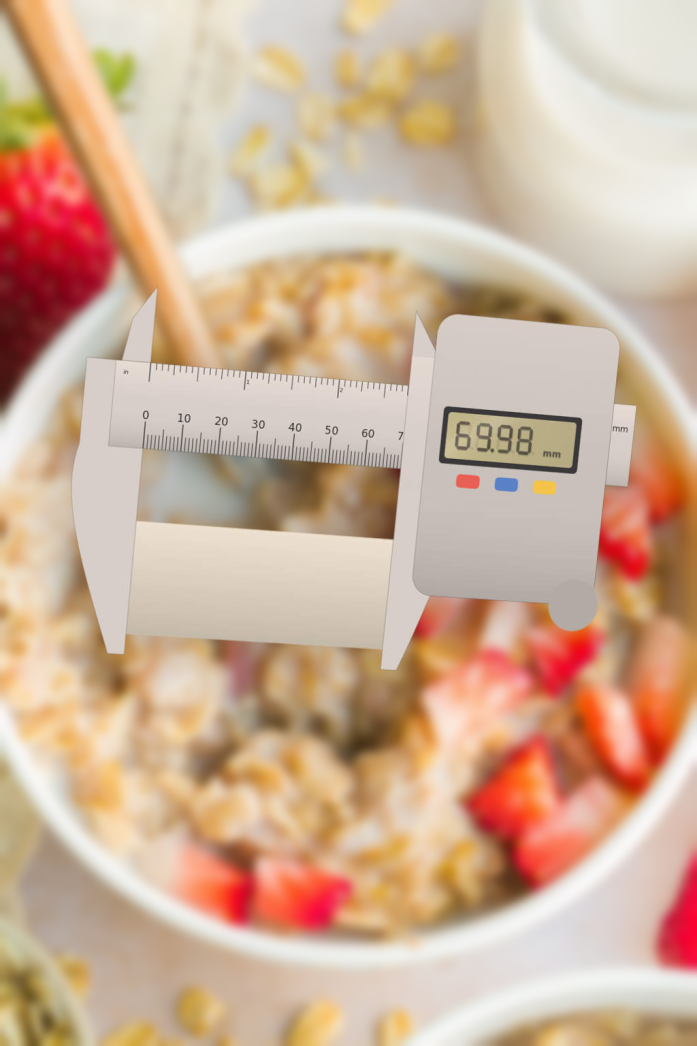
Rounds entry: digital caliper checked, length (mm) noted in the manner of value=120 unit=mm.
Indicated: value=69.98 unit=mm
